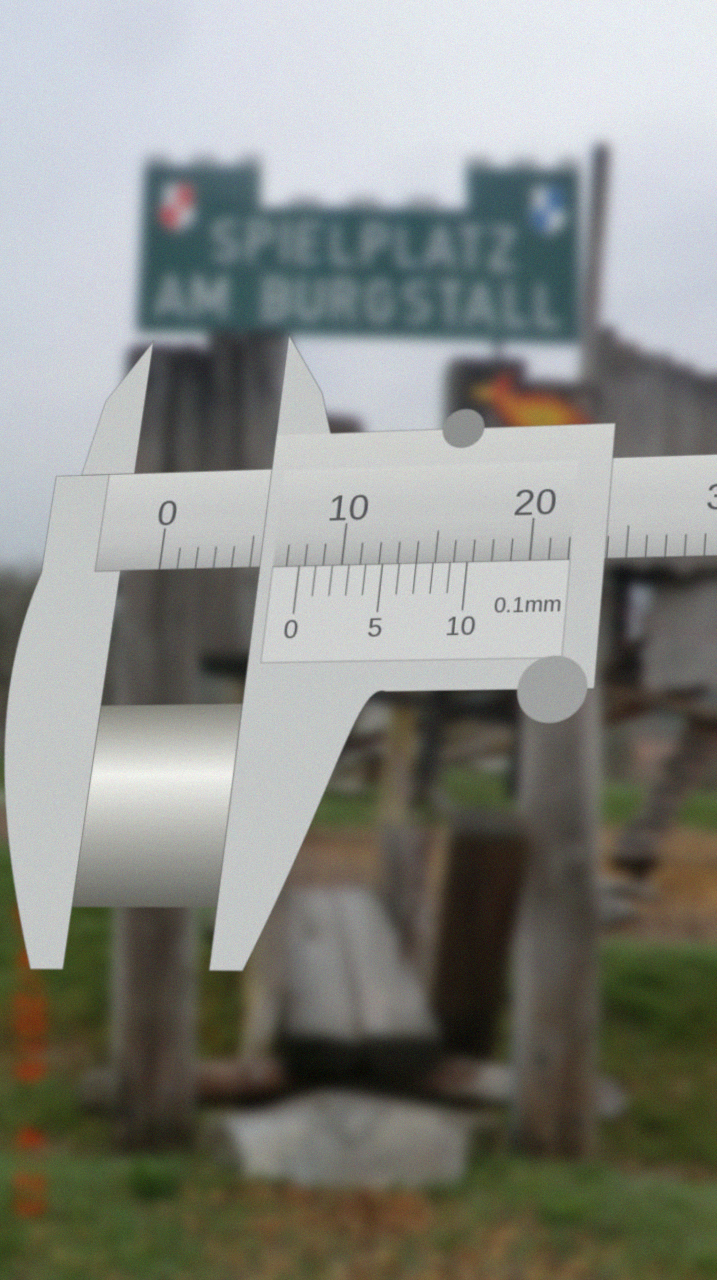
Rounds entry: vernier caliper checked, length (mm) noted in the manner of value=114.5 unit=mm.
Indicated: value=7.7 unit=mm
